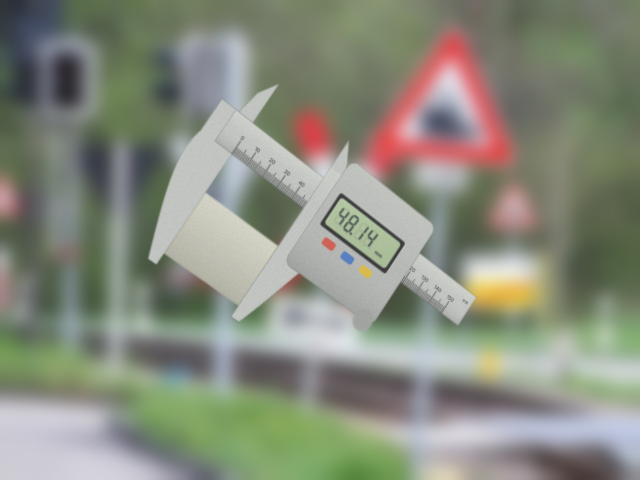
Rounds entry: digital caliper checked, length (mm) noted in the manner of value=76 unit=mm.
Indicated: value=48.14 unit=mm
